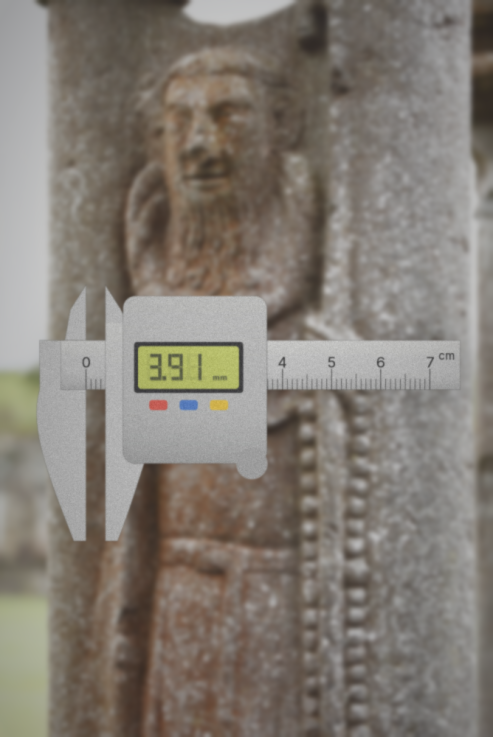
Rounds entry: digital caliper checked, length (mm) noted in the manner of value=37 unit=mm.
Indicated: value=3.91 unit=mm
